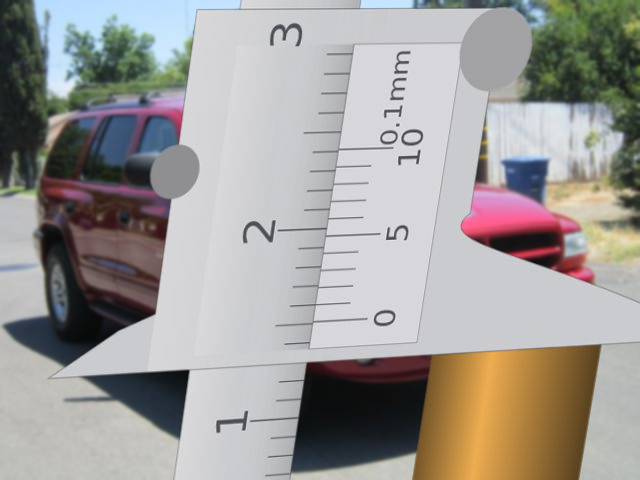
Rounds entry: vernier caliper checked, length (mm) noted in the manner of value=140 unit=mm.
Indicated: value=15.1 unit=mm
